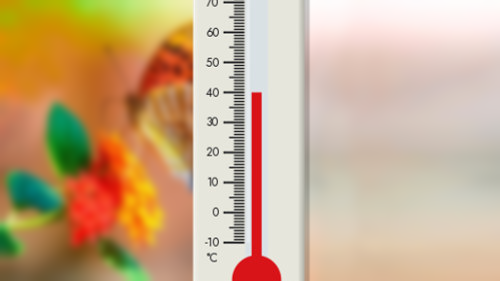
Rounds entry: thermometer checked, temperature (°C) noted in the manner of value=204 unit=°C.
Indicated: value=40 unit=°C
